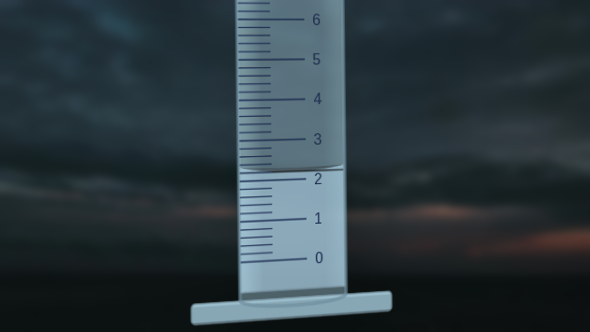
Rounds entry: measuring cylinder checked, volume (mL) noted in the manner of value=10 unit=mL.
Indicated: value=2.2 unit=mL
